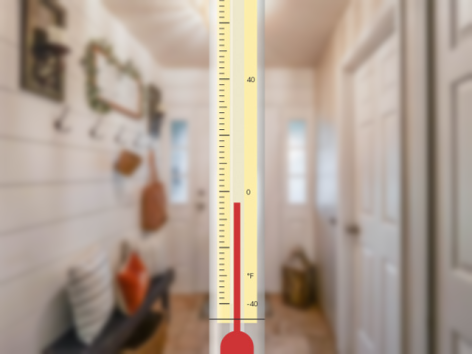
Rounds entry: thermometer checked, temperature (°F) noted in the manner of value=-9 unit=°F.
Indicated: value=-4 unit=°F
